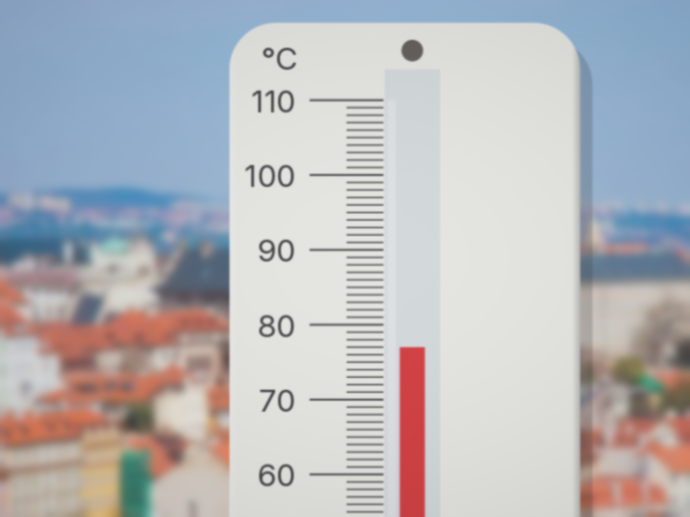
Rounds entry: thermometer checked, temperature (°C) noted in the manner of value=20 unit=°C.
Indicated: value=77 unit=°C
